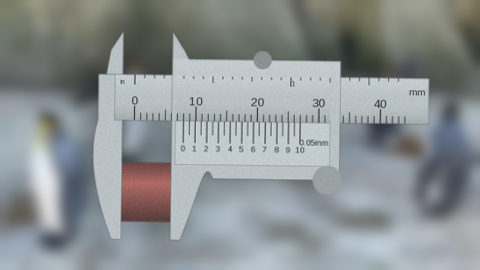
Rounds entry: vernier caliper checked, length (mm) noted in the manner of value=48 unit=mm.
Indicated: value=8.0 unit=mm
